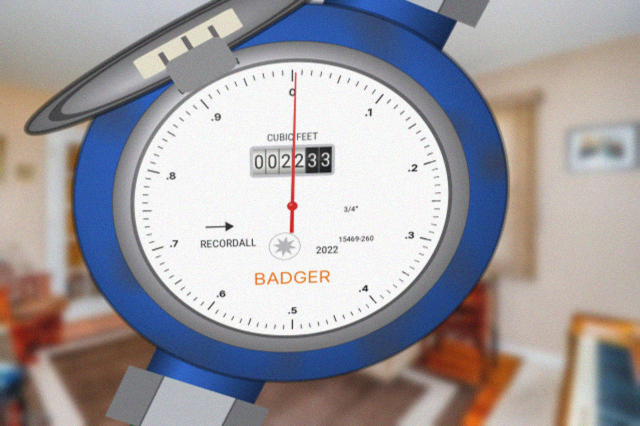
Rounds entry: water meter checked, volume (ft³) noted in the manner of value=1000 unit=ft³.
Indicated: value=2233.00 unit=ft³
